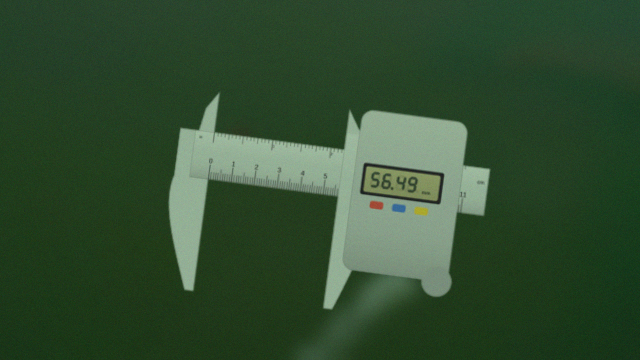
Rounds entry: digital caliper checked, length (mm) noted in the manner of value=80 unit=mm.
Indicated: value=56.49 unit=mm
